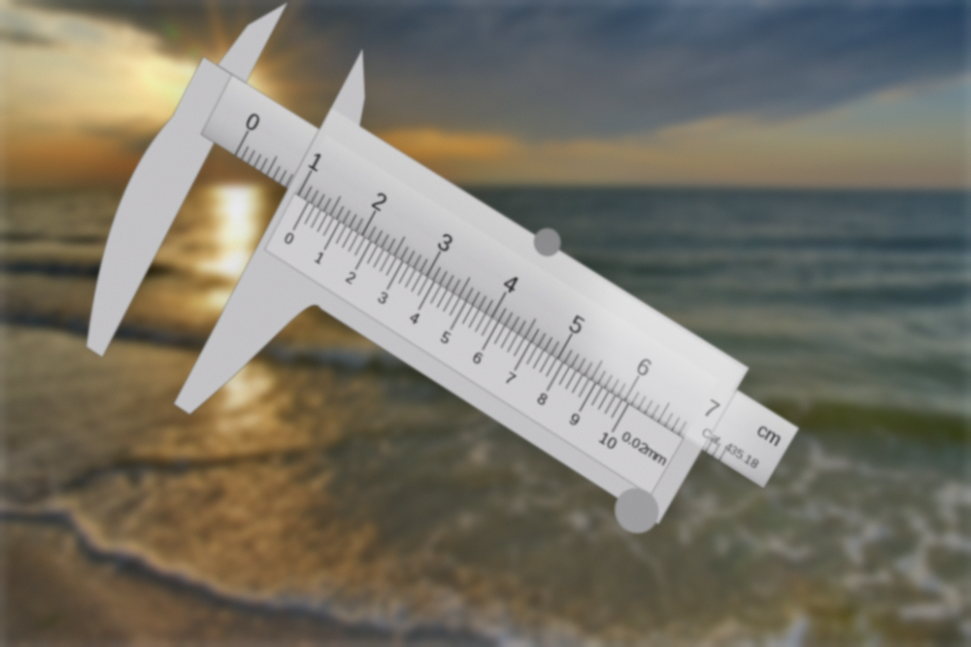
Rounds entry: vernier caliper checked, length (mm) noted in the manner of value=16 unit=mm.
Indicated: value=11.6 unit=mm
